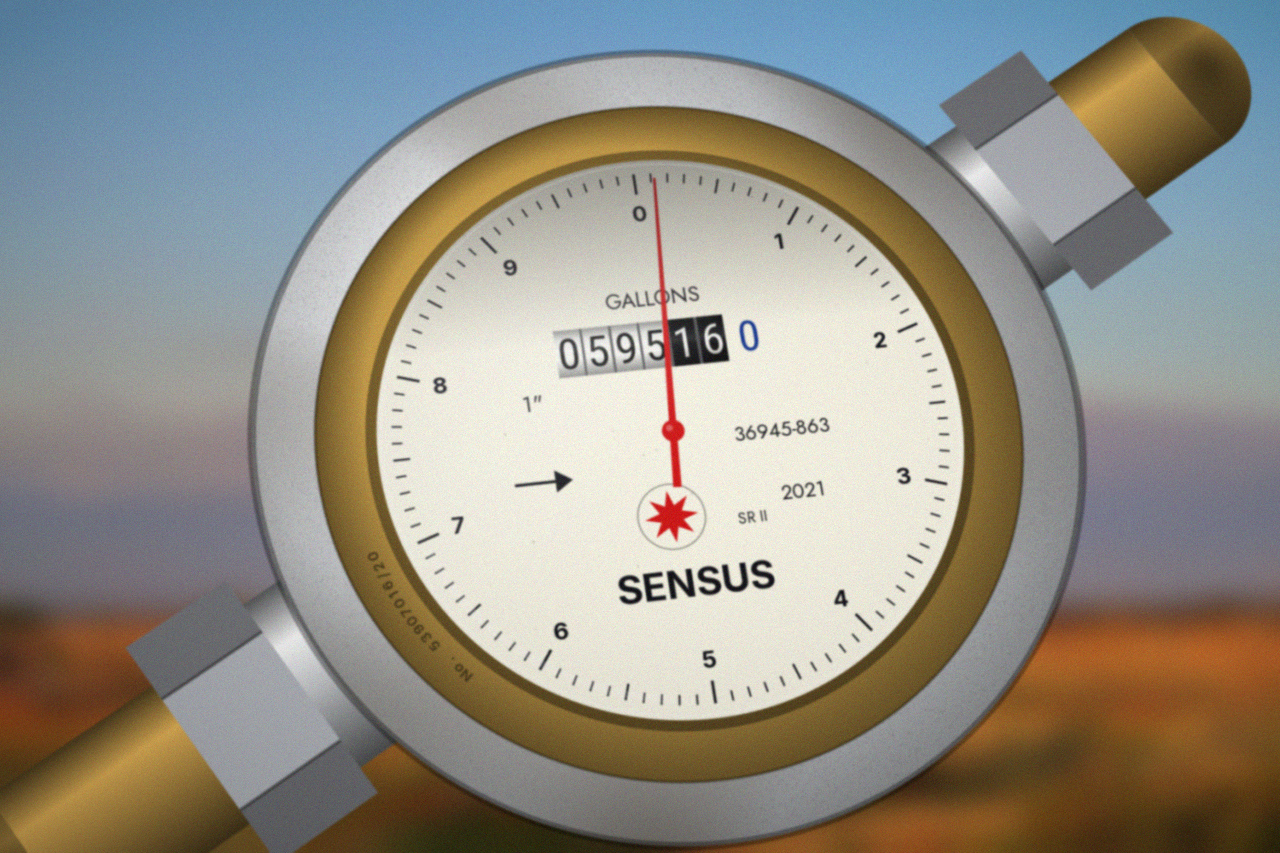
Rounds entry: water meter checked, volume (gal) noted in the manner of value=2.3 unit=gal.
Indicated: value=595160.1 unit=gal
